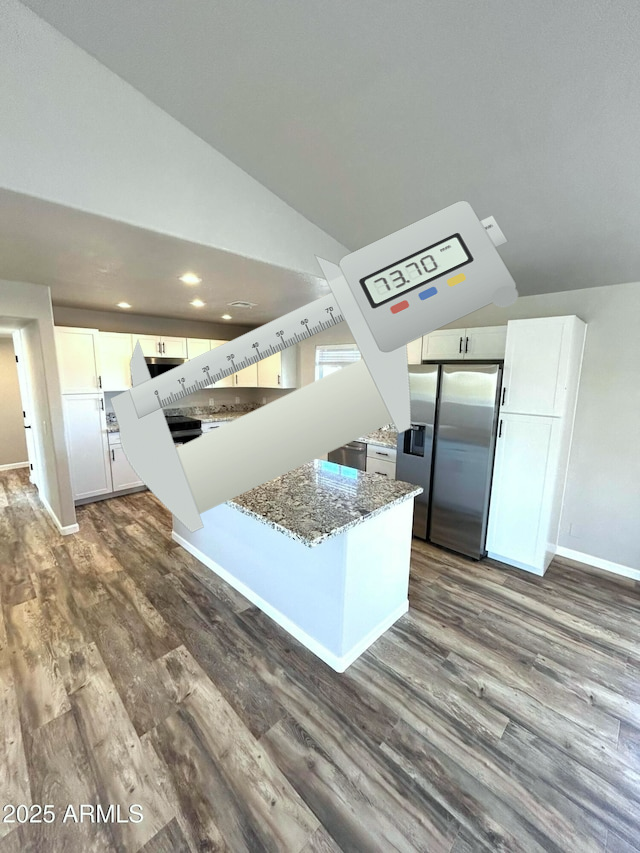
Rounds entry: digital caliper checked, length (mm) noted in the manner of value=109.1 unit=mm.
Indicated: value=73.70 unit=mm
